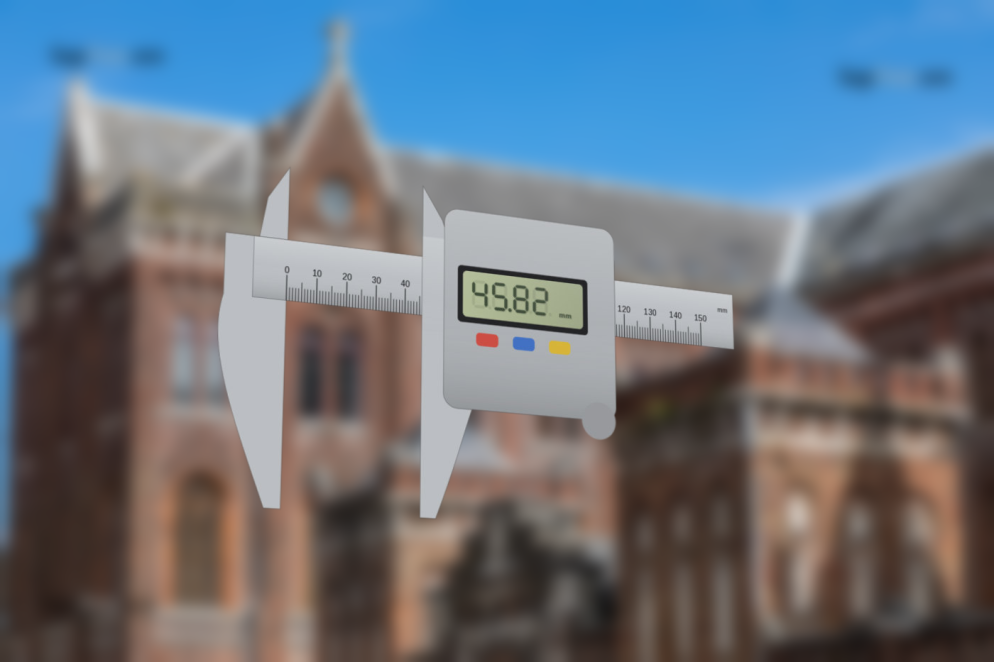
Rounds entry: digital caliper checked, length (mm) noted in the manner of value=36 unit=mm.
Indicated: value=45.82 unit=mm
